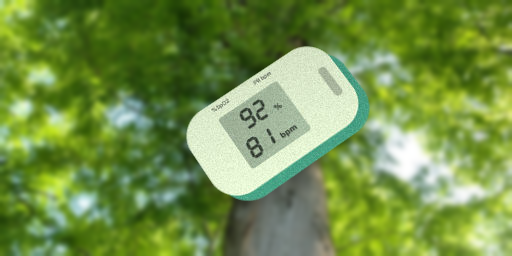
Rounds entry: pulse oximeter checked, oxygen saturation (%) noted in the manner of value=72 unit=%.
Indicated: value=92 unit=%
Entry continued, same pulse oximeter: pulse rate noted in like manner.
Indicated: value=81 unit=bpm
